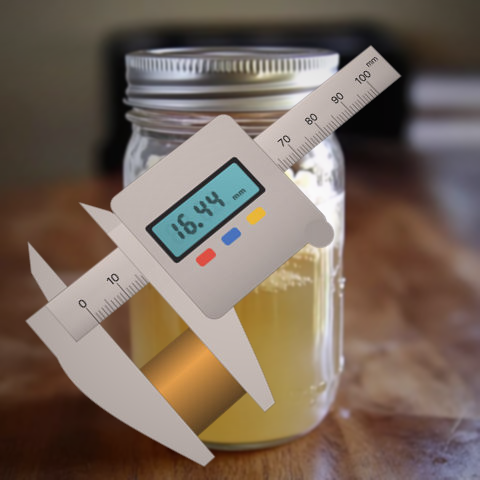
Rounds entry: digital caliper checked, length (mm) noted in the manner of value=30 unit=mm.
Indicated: value=16.44 unit=mm
